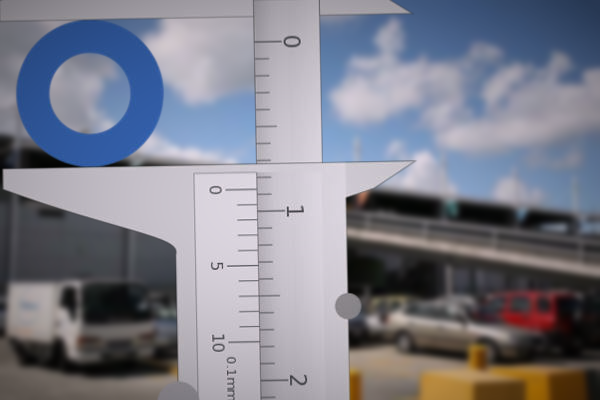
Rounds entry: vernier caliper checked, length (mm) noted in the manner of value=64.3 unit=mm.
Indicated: value=8.7 unit=mm
